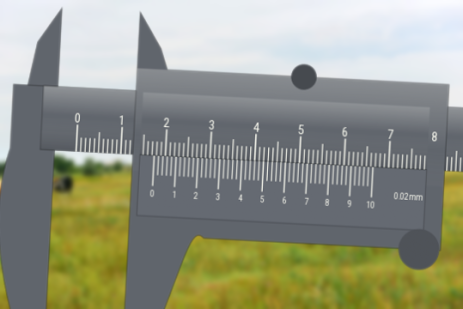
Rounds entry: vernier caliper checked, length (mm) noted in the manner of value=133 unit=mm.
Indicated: value=17.5 unit=mm
